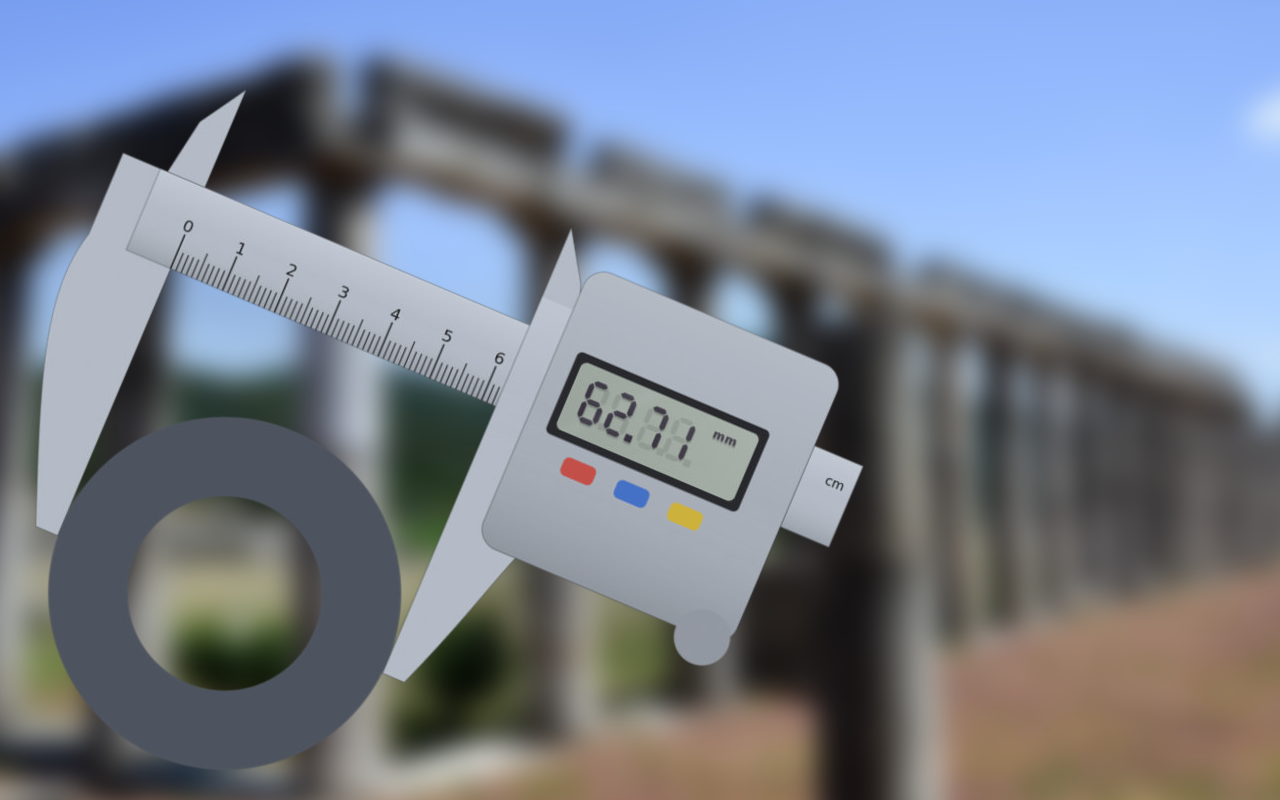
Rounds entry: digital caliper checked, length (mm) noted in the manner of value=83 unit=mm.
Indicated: value=62.71 unit=mm
